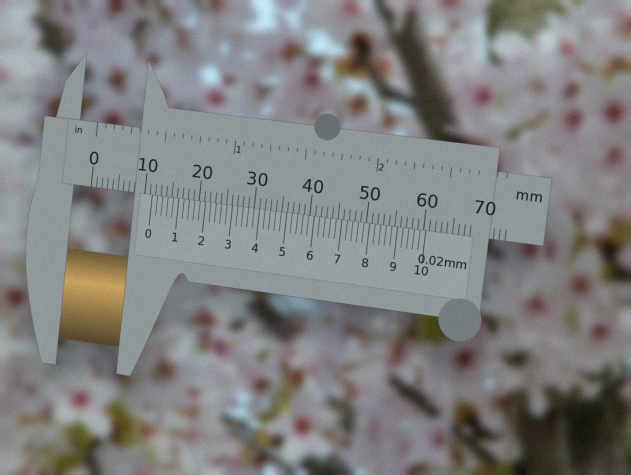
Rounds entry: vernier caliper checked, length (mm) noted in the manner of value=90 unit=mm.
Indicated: value=11.4 unit=mm
